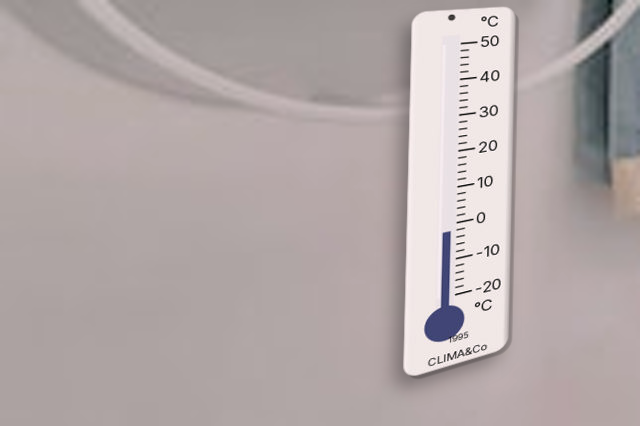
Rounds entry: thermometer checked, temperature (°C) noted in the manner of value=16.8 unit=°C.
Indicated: value=-2 unit=°C
